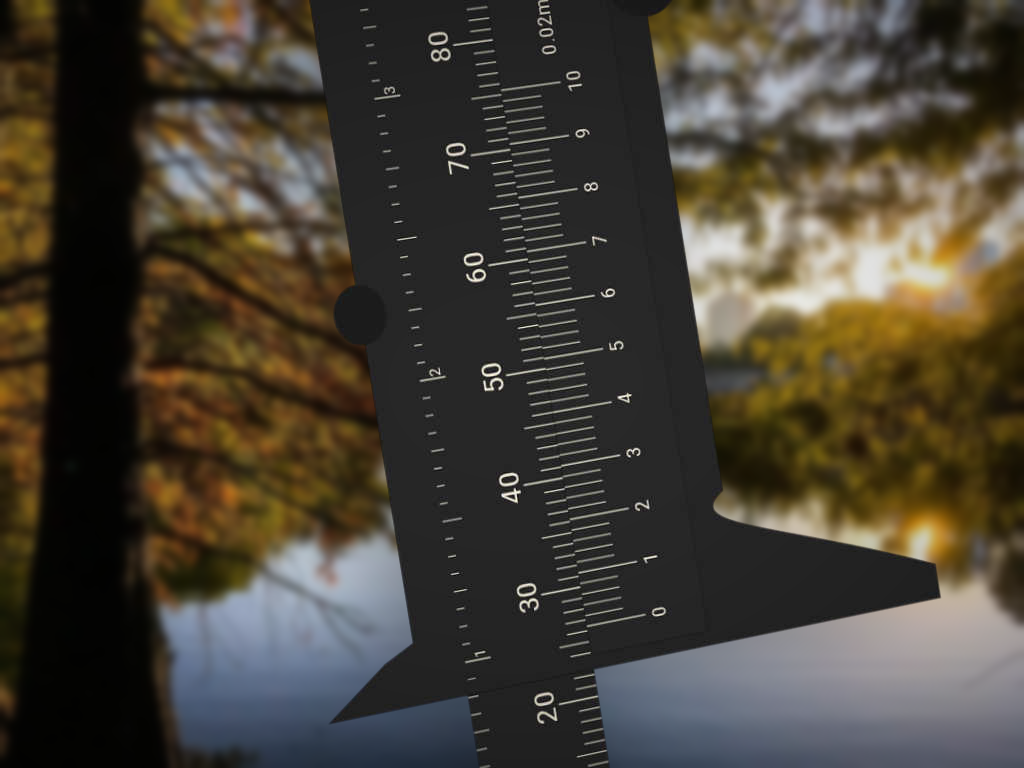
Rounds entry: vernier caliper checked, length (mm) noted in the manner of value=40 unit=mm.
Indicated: value=26.4 unit=mm
